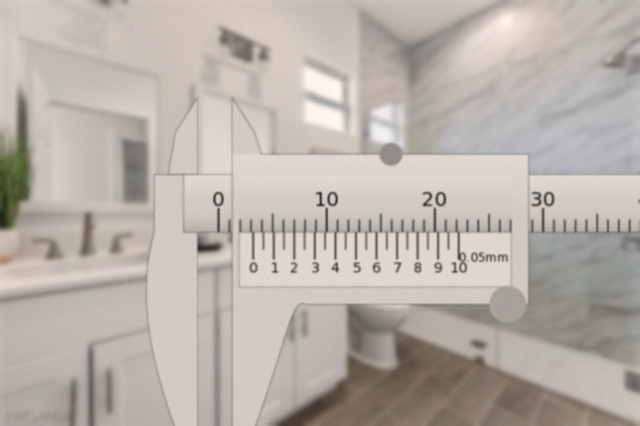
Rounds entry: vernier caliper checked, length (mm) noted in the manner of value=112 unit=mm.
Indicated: value=3.2 unit=mm
